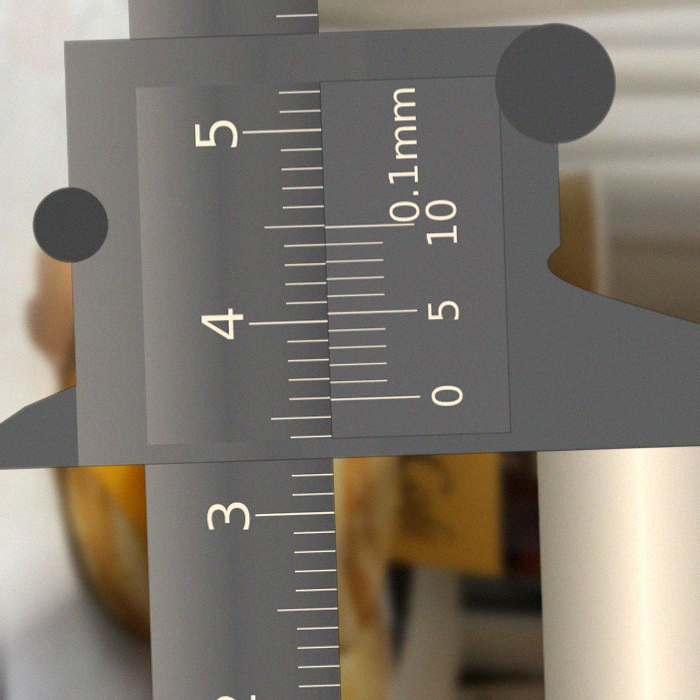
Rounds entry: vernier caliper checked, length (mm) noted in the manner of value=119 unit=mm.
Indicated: value=35.9 unit=mm
